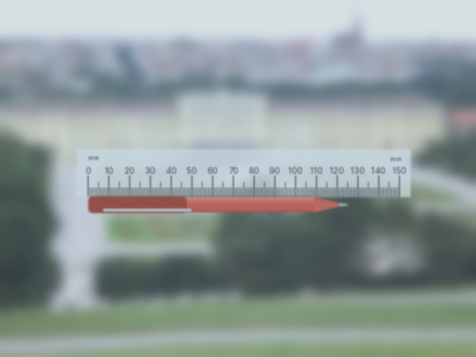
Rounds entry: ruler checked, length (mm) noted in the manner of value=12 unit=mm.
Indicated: value=125 unit=mm
